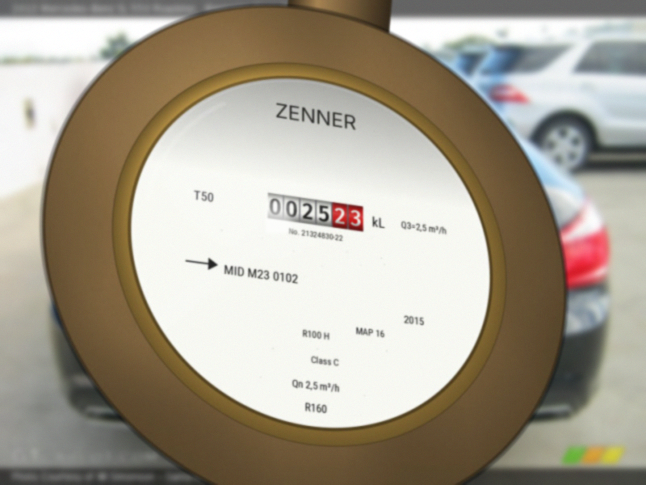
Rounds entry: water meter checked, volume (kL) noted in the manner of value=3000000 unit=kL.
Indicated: value=25.23 unit=kL
